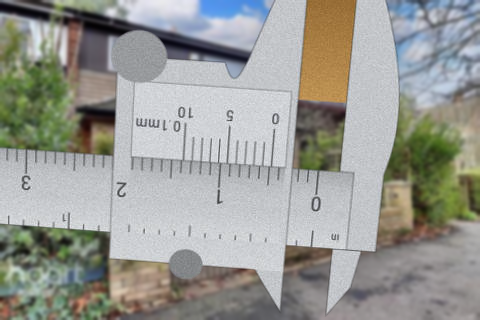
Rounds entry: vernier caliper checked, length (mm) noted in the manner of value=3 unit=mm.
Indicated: value=4.8 unit=mm
